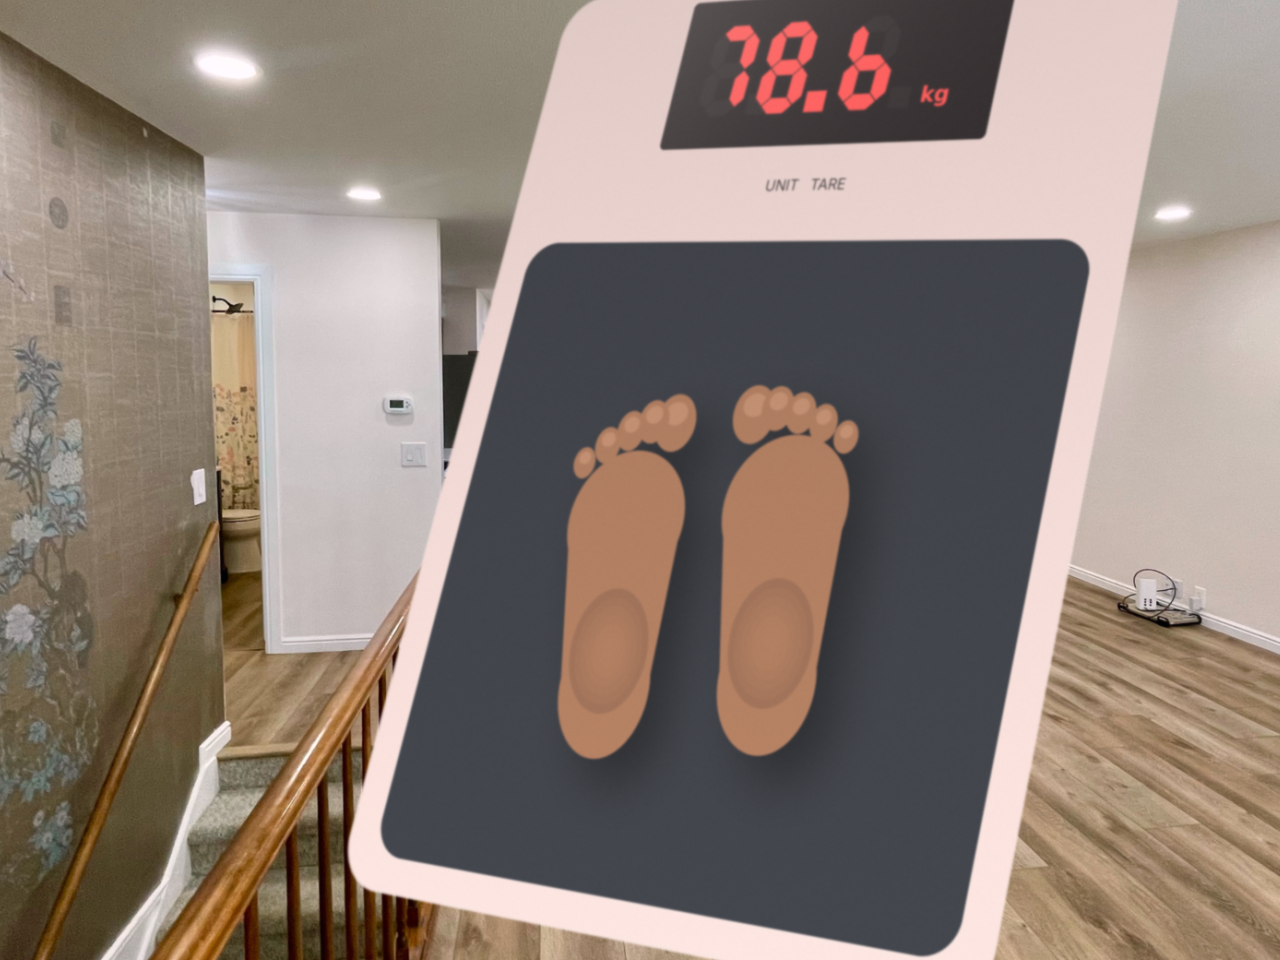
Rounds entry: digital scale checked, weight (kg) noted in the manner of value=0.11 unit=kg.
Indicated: value=78.6 unit=kg
